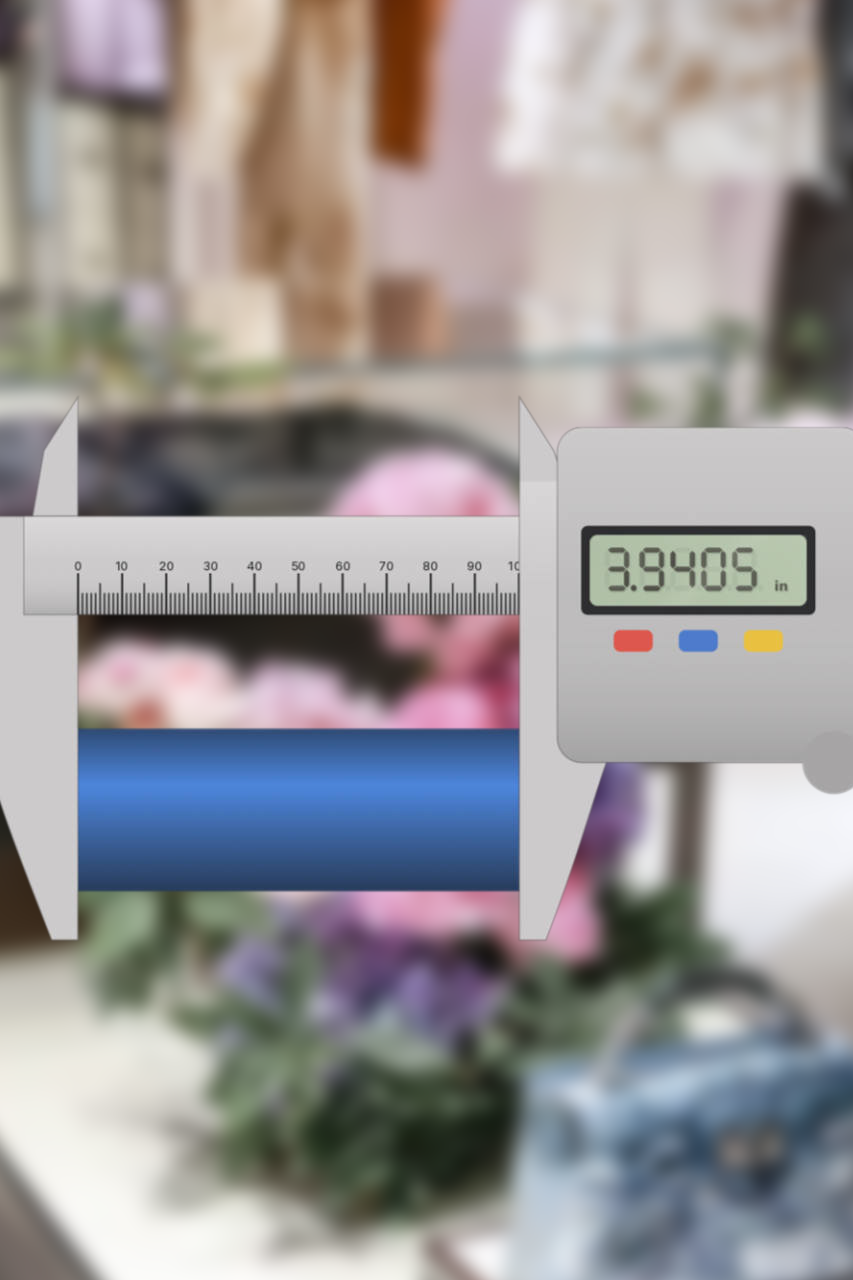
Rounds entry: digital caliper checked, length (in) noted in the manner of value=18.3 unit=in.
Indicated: value=3.9405 unit=in
